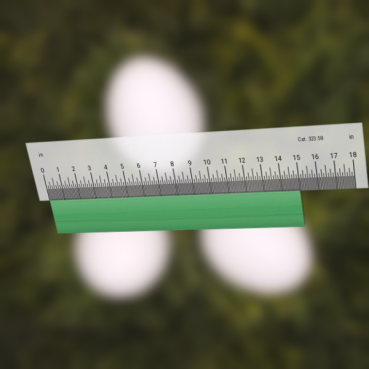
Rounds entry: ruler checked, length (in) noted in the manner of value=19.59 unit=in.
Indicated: value=15 unit=in
